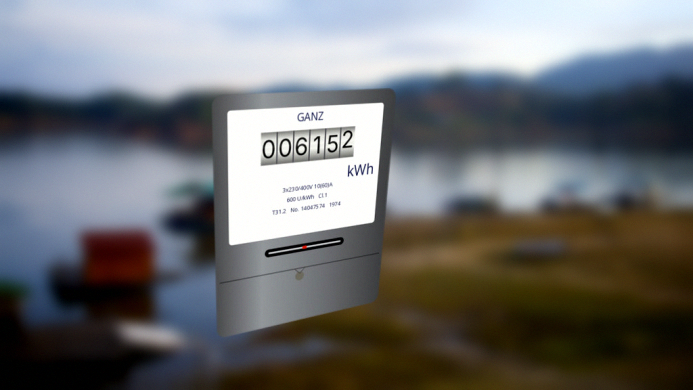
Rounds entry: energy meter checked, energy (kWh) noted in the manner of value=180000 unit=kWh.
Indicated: value=6152 unit=kWh
